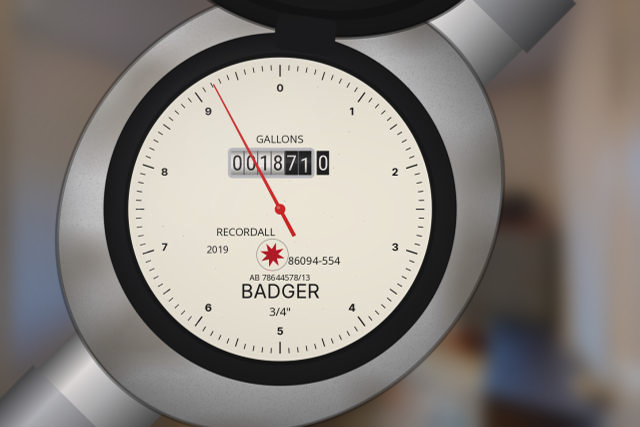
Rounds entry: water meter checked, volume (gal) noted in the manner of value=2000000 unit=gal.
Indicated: value=18709.2 unit=gal
